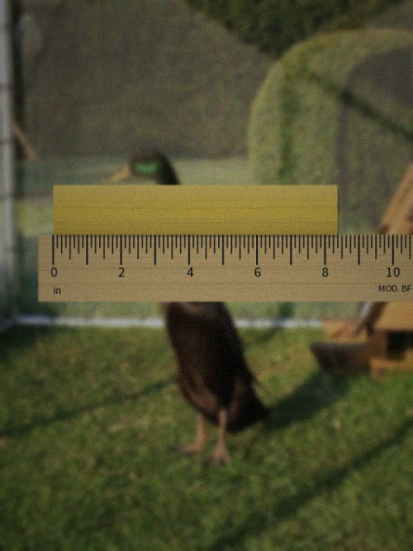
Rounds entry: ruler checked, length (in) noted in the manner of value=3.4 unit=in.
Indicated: value=8.375 unit=in
